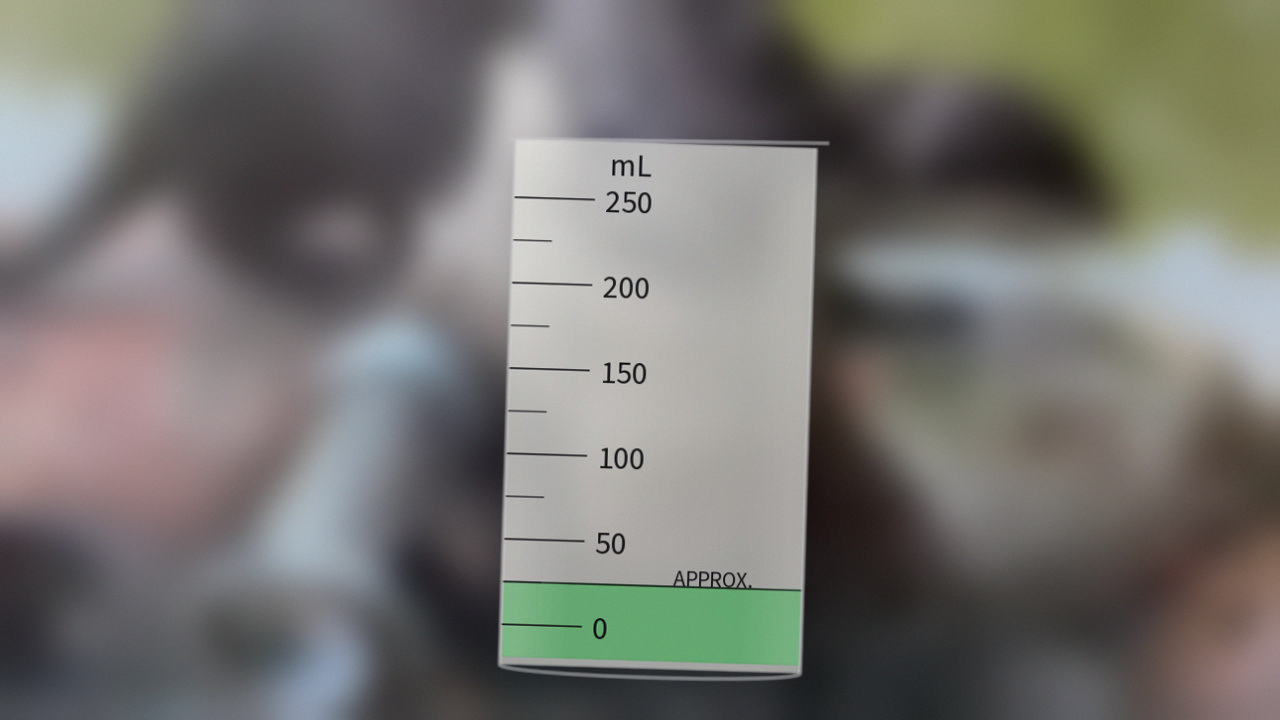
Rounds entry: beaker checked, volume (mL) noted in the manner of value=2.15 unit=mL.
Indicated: value=25 unit=mL
